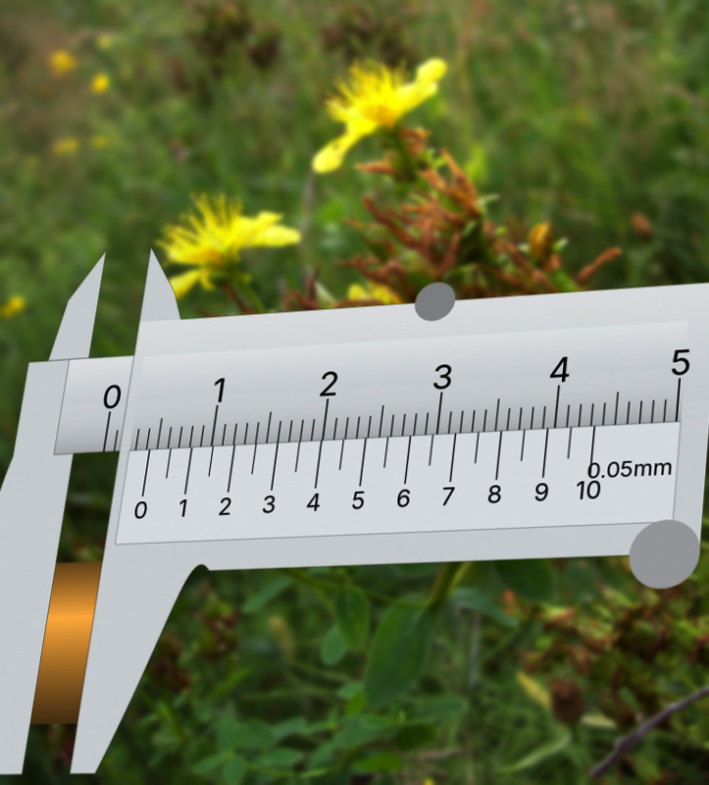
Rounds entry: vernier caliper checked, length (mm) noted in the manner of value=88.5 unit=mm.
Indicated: value=4.3 unit=mm
